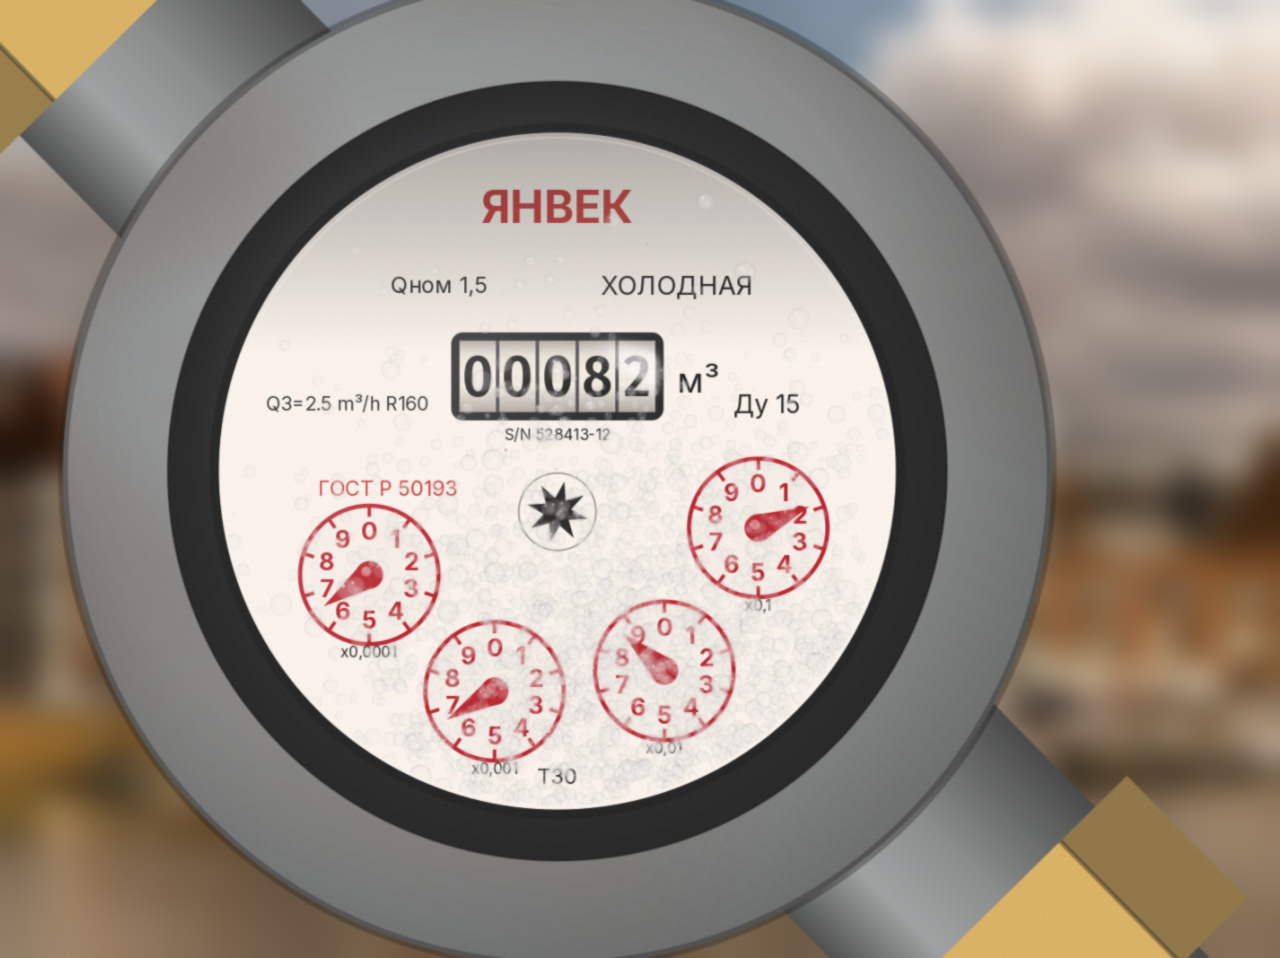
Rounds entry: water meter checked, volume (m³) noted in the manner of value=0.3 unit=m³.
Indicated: value=82.1866 unit=m³
